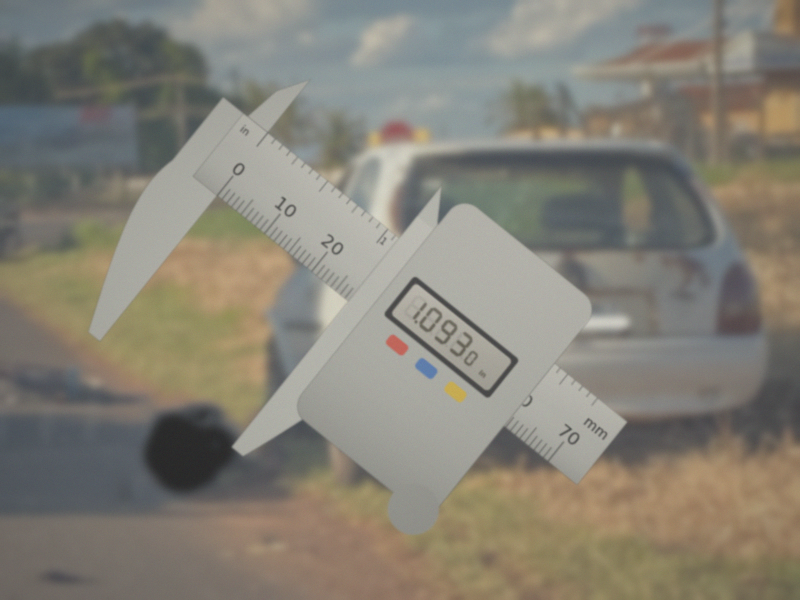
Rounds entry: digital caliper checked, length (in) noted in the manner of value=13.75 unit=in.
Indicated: value=1.0930 unit=in
